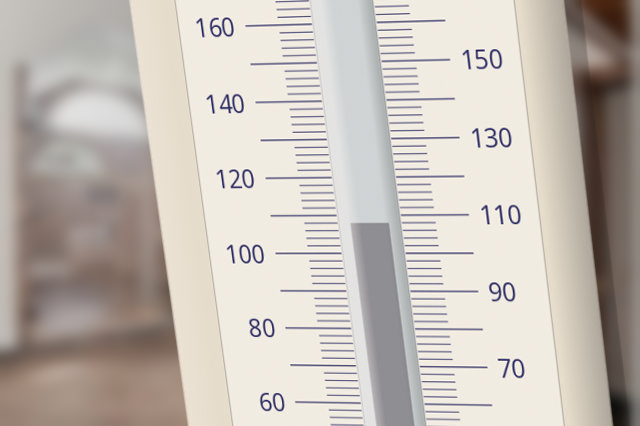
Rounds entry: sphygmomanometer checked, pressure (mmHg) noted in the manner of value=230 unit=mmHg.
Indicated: value=108 unit=mmHg
